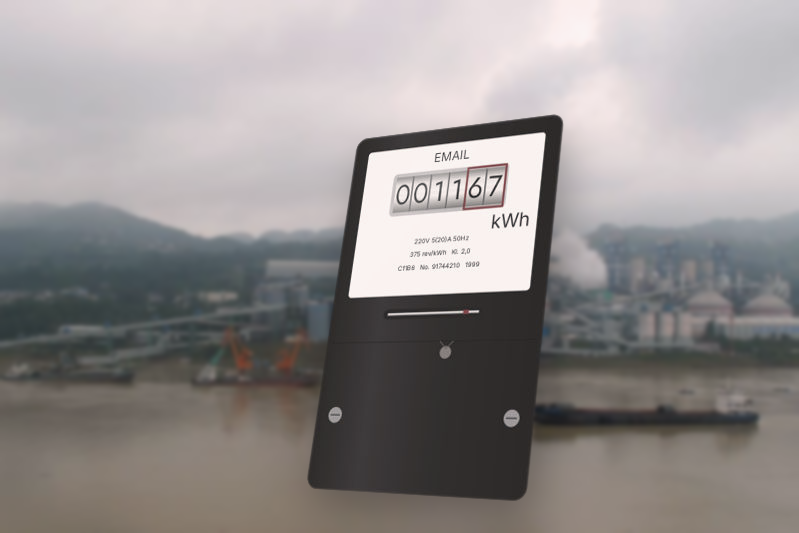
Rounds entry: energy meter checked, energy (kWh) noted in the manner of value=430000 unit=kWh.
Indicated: value=11.67 unit=kWh
